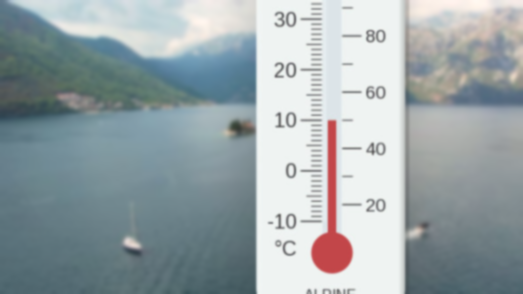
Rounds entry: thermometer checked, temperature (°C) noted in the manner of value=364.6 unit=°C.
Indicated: value=10 unit=°C
